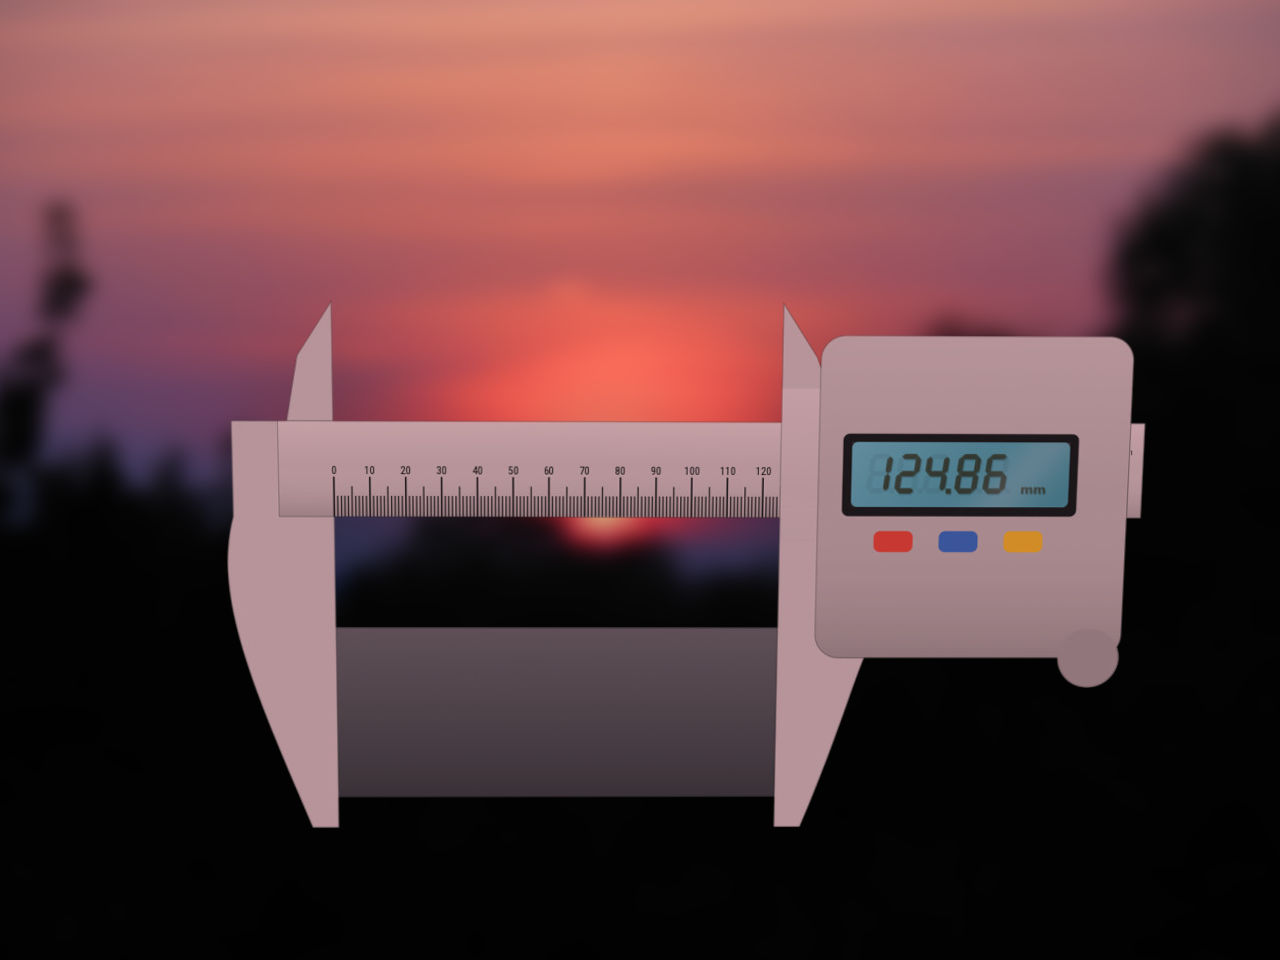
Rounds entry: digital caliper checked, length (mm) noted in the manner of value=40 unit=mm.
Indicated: value=124.86 unit=mm
